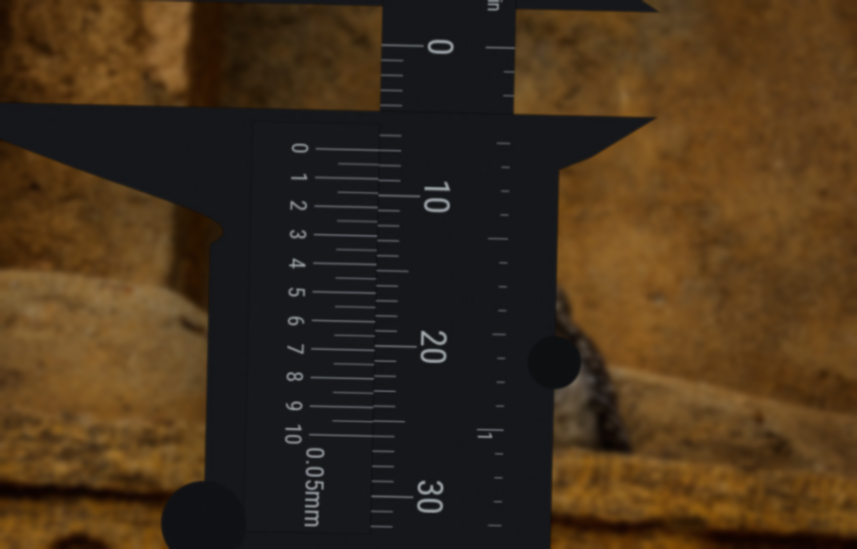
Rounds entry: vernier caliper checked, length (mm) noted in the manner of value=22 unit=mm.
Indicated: value=7.0 unit=mm
